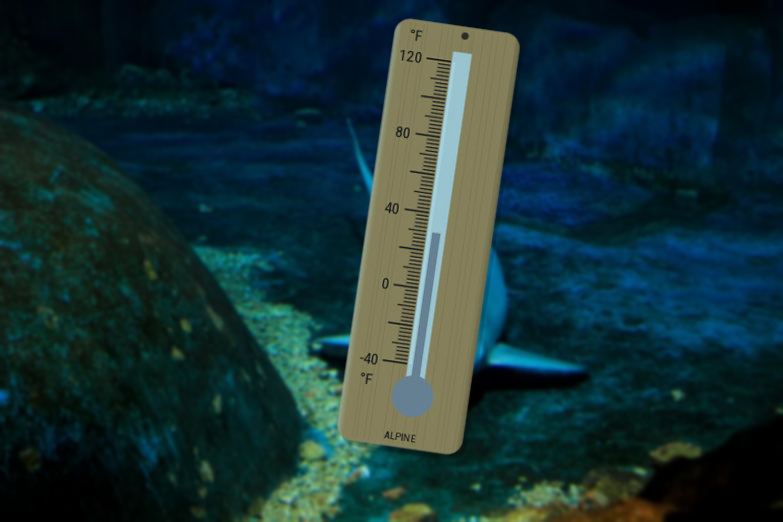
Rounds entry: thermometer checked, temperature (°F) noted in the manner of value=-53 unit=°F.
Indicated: value=30 unit=°F
